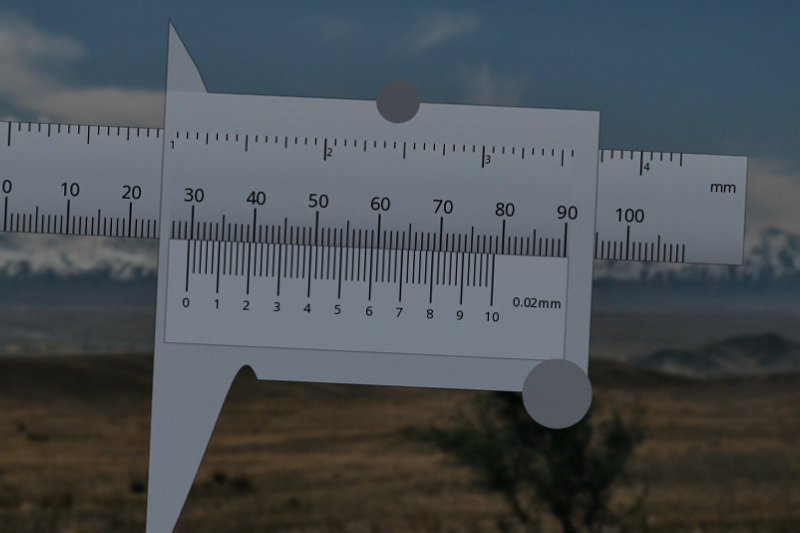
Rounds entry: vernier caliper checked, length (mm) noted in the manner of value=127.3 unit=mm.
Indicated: value=29.6 unit=mm
